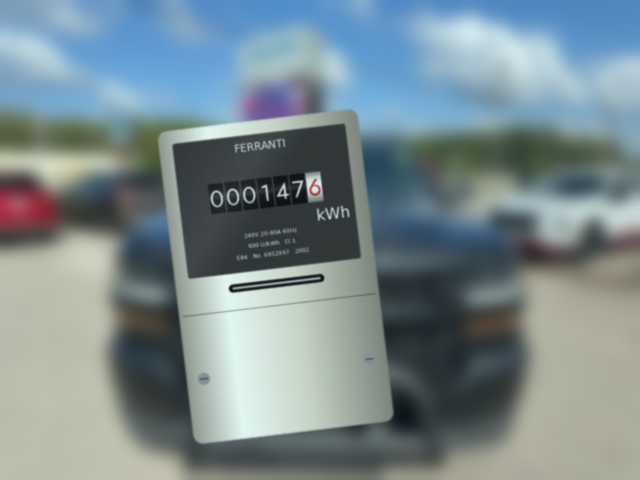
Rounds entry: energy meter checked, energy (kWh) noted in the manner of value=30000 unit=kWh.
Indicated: value=147.6 unit=kWh
